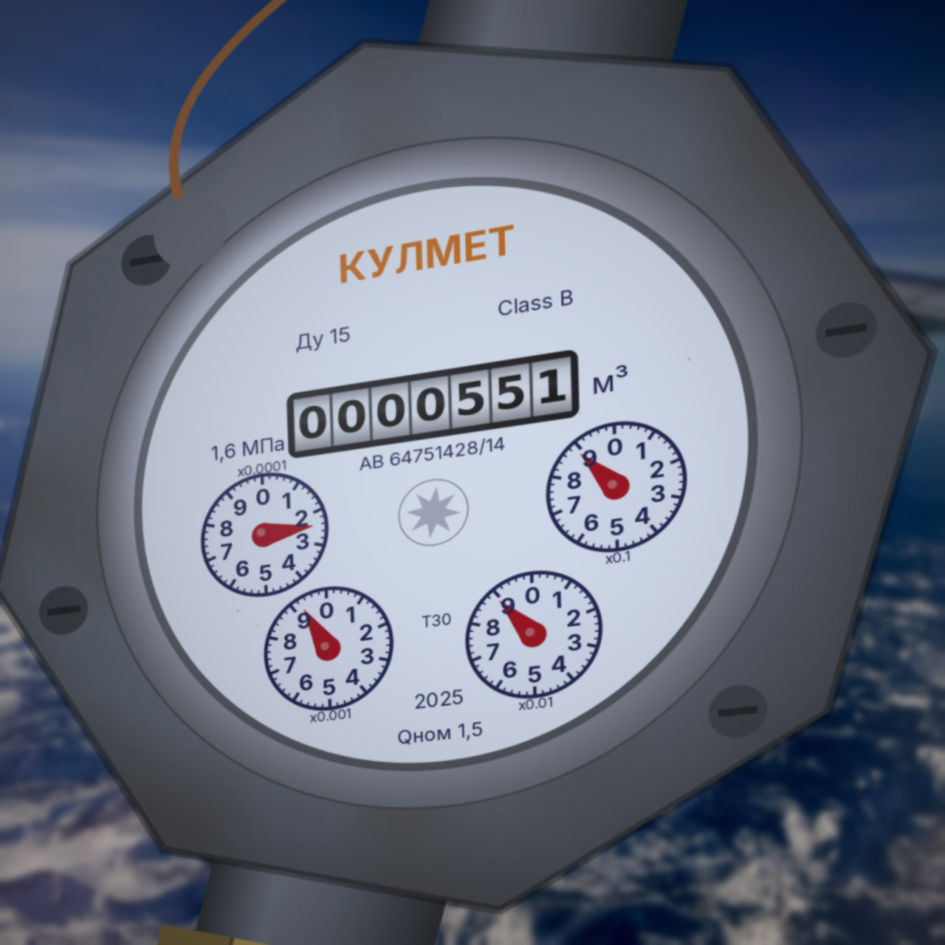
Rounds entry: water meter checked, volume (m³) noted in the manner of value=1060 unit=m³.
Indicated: value=551.8892 unit=m³
